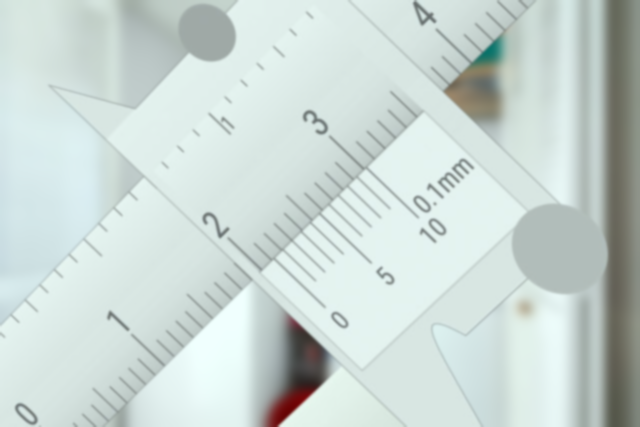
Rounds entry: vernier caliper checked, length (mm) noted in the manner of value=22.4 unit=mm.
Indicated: value=21.2 unit=mm
